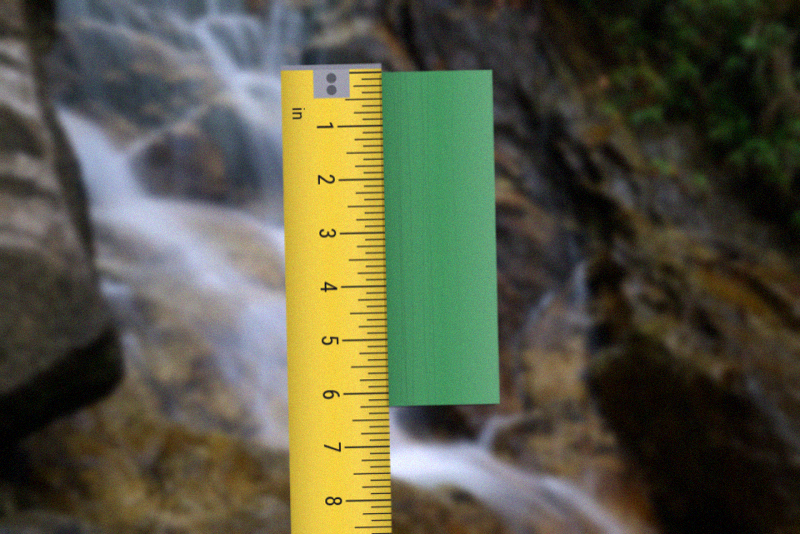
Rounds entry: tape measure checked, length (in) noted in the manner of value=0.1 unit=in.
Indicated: value=6.25 unit=in
